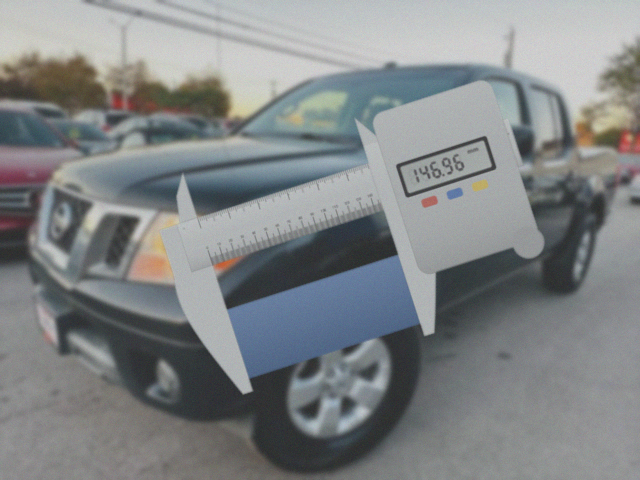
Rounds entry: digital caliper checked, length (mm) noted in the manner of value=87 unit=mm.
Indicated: value=146.96 unit=mm
